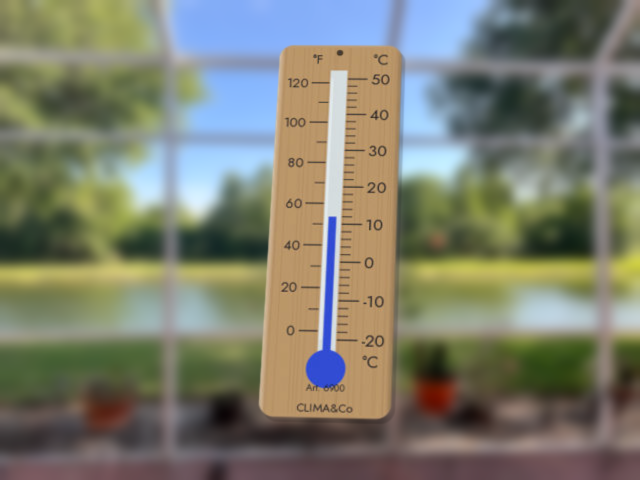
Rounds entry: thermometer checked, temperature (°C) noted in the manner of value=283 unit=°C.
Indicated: value=12 unit=°C
